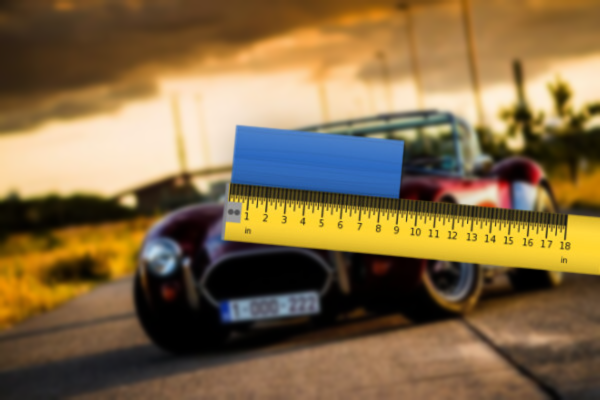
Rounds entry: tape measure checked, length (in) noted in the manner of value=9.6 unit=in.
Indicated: value=9 unit=in
